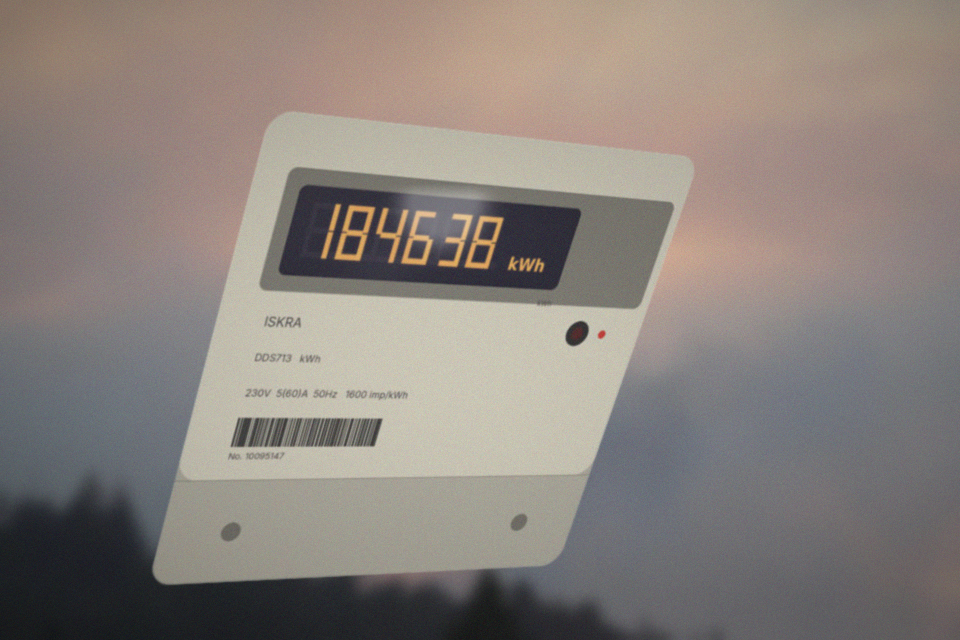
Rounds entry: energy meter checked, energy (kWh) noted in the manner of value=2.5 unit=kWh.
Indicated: value=184638 unit=kWh
